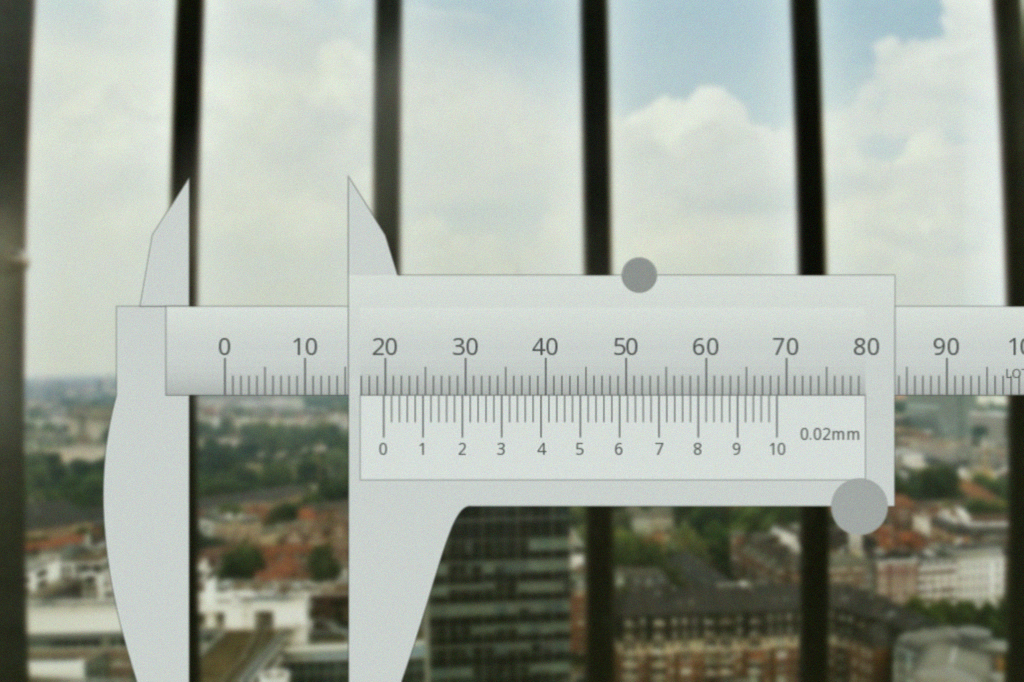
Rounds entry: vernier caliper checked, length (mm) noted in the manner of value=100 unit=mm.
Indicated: value=19.8 unit=mm
